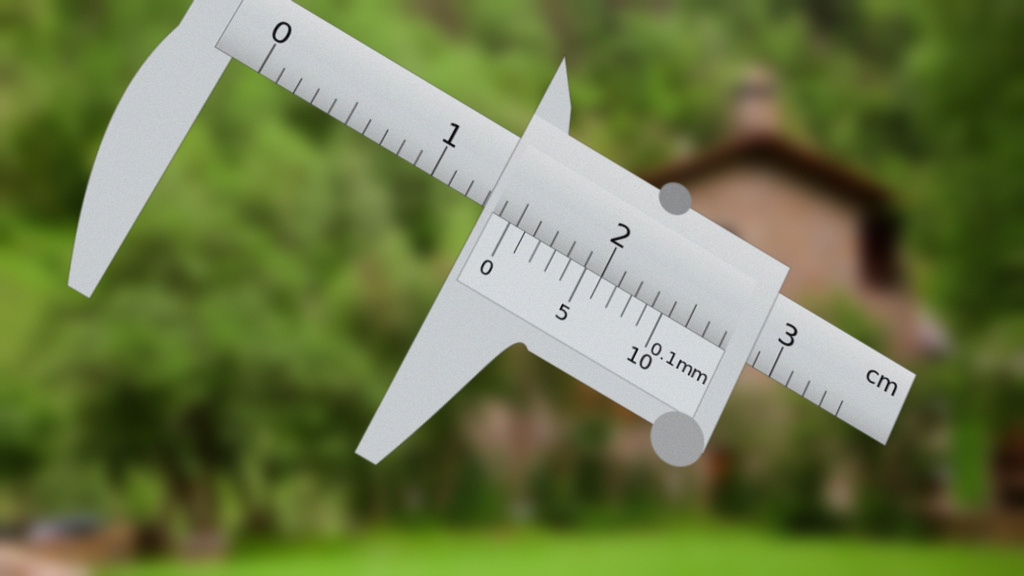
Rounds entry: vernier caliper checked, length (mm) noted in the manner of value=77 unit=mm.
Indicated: value=14.6 unit=mm
